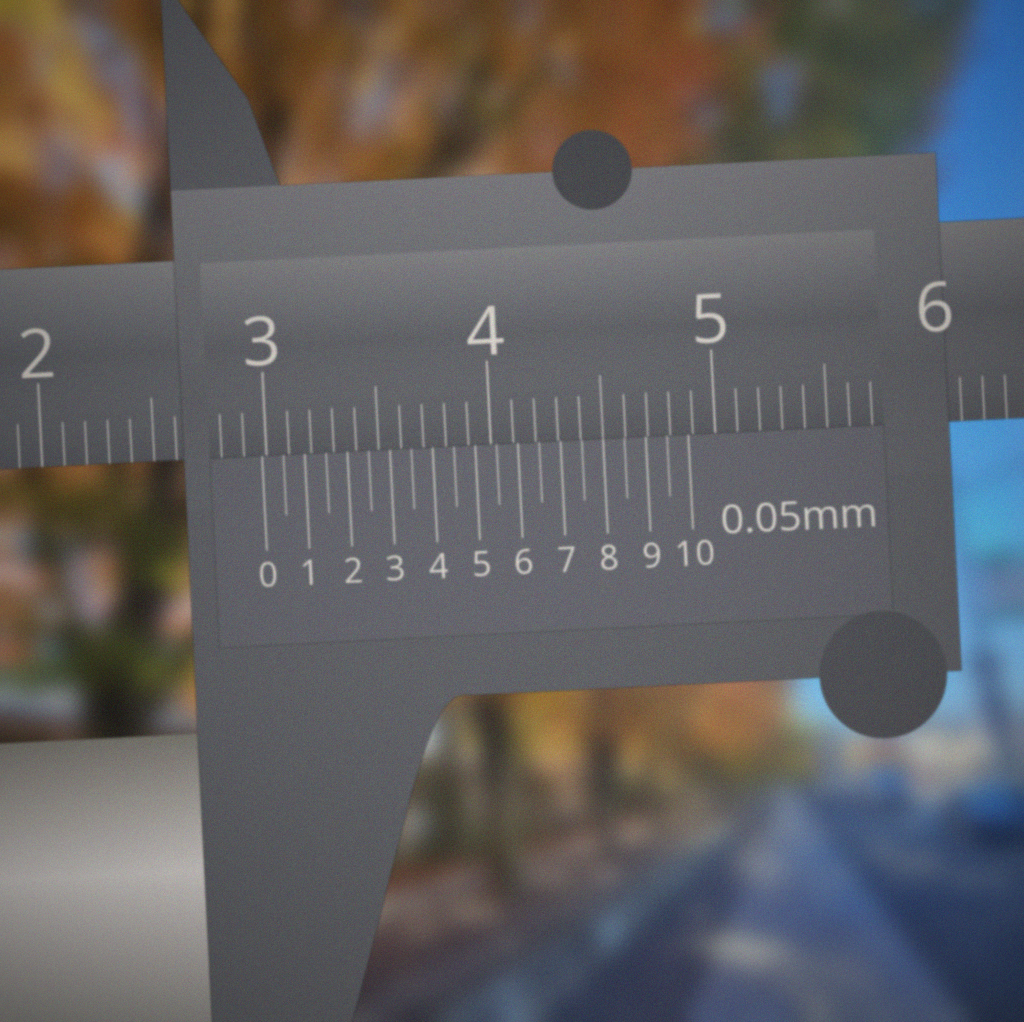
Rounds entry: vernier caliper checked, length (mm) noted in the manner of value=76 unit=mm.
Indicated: value=29.8 unit=mm
